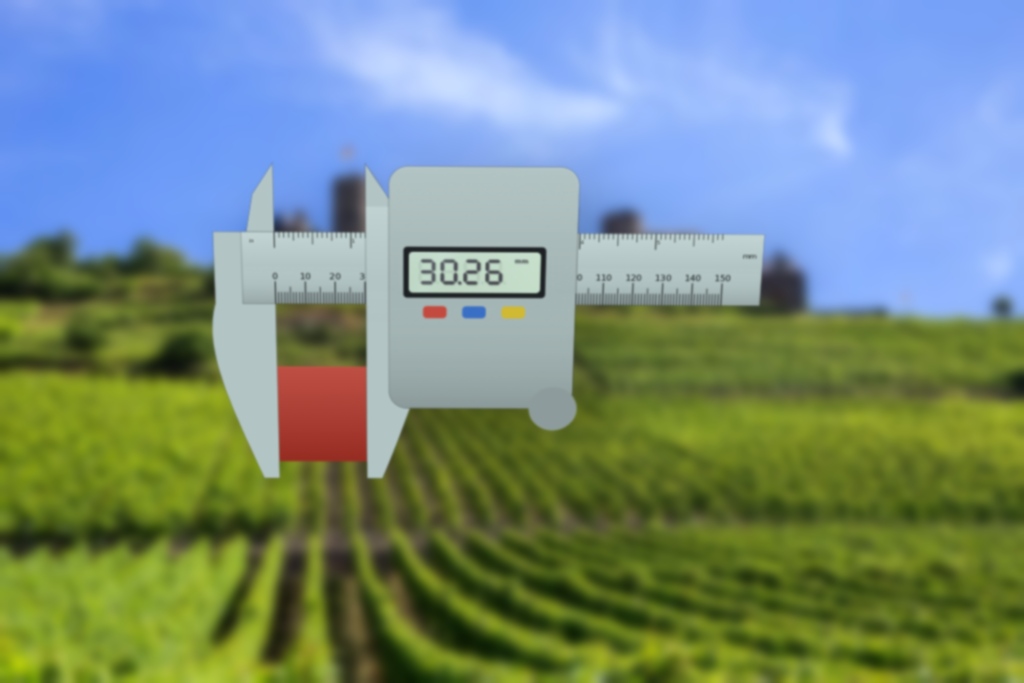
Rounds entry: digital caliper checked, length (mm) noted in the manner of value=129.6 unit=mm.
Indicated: value=30.26 unit=mm
